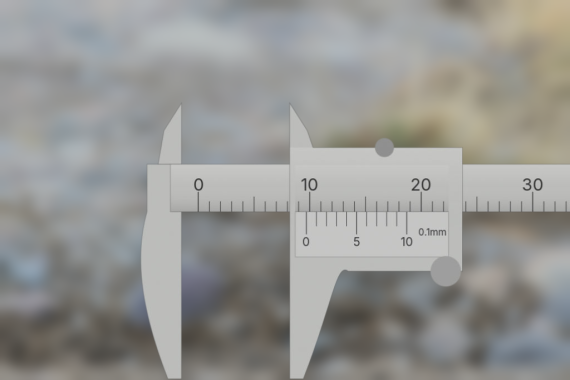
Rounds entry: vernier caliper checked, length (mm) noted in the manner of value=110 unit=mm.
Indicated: value=9.7 unit=mm
